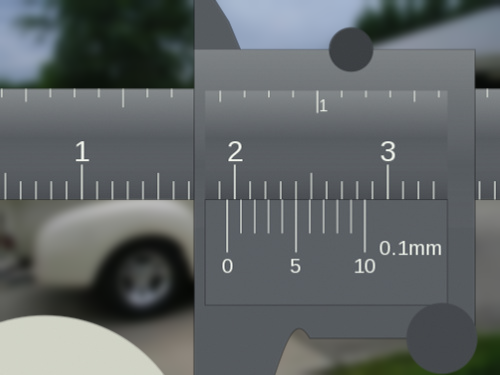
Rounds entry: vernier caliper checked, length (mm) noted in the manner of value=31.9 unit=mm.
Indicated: value=19.5 unit=mm
